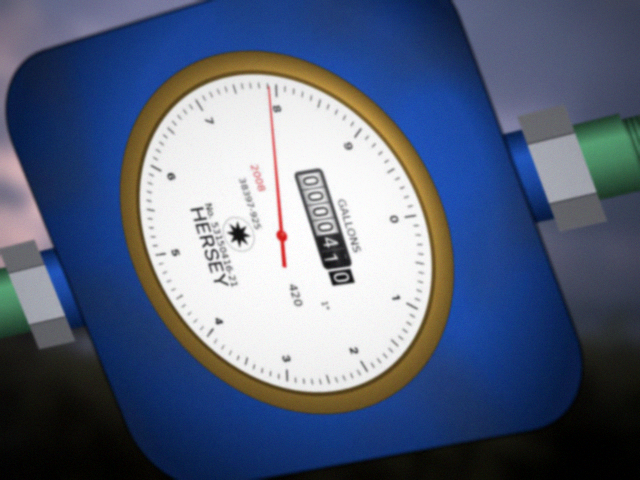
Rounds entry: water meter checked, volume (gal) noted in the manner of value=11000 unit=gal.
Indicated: value=407.9 unit=gal
